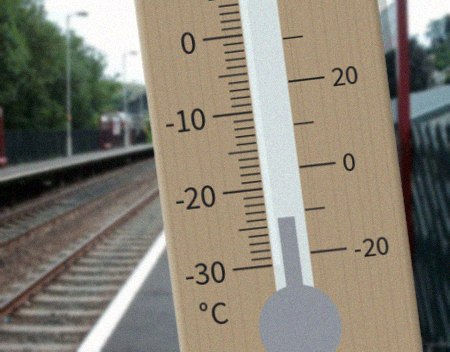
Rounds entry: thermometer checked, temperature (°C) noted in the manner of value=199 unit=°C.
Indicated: value=-24 unit=°C
